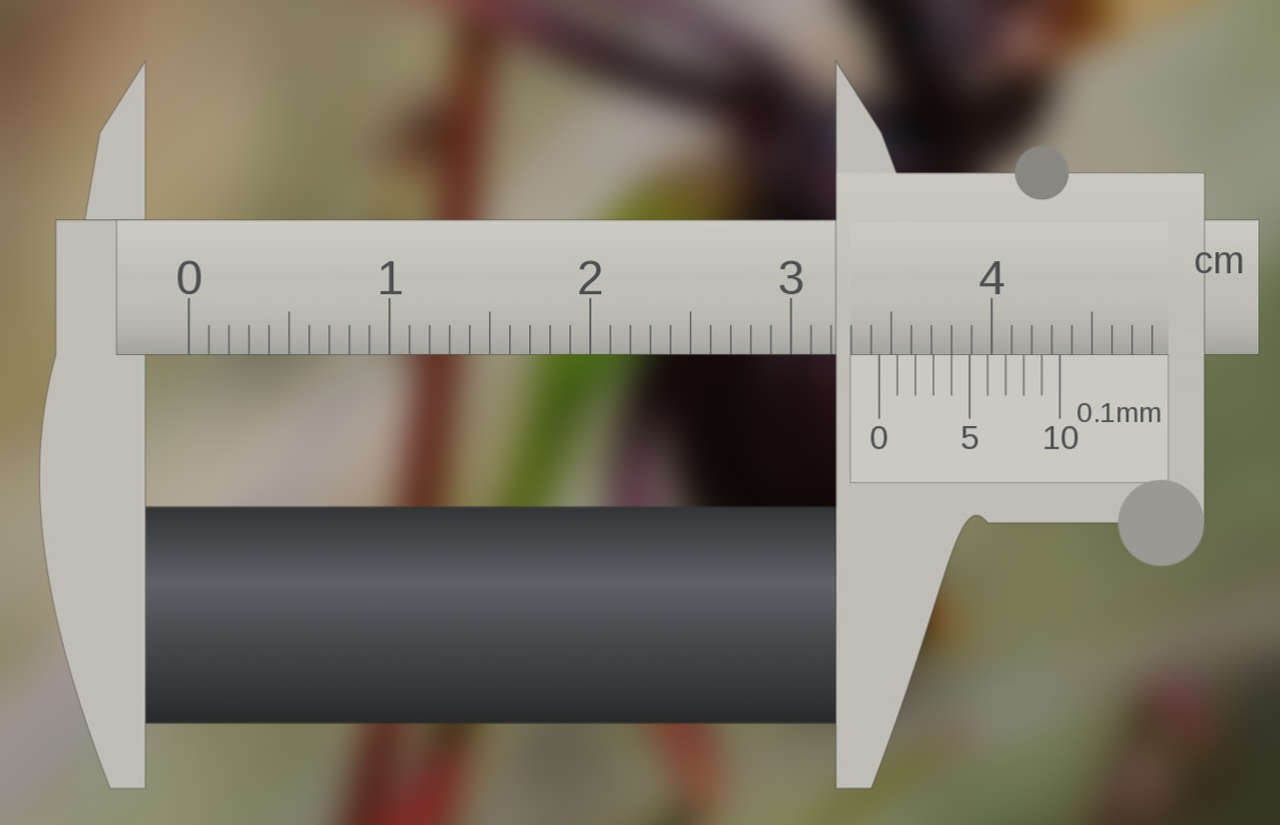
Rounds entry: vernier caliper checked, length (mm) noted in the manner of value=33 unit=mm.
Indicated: value=34.4 unit=mm
